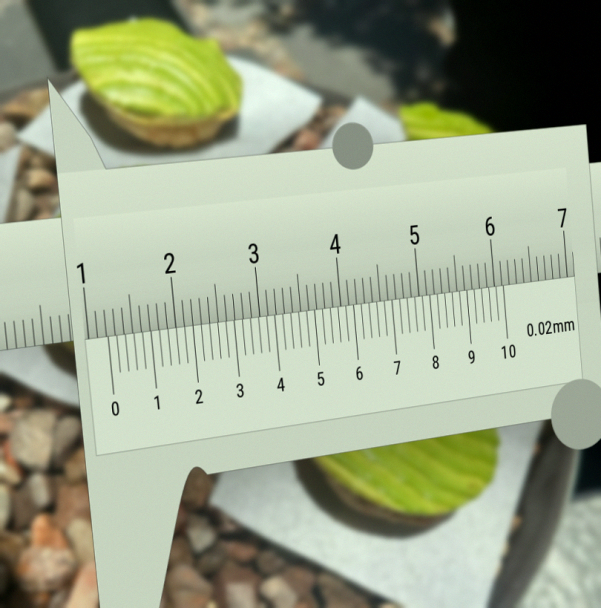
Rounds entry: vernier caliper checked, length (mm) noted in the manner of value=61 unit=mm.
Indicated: value=12.2 unit=mm
